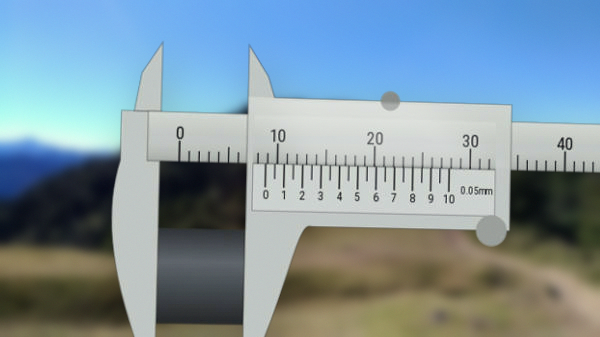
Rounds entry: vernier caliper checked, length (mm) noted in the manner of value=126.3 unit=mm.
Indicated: value=8.8 unit=mm
